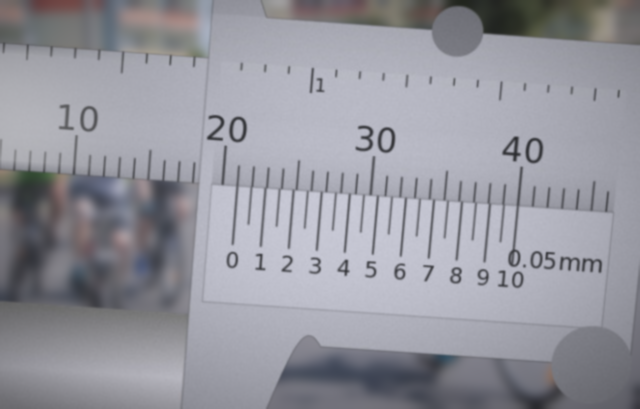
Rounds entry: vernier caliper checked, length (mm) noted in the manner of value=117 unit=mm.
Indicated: value=21.0 unit=mm
